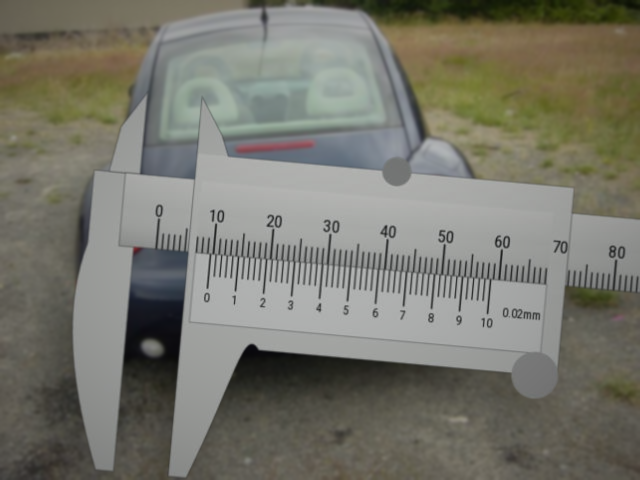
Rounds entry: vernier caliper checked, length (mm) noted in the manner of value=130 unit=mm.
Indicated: value=9.5 unit=mm
